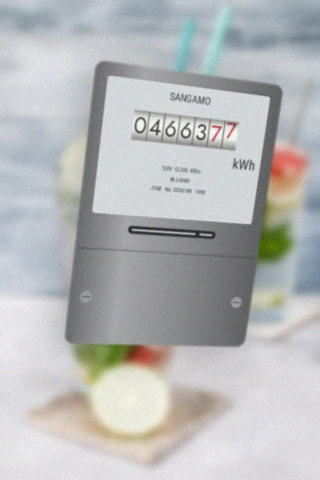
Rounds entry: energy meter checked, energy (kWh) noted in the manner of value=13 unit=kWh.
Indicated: value=4663.77 unit=kWh
